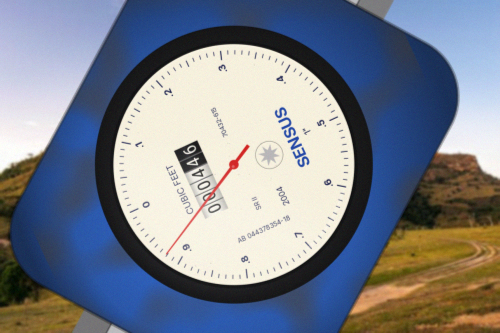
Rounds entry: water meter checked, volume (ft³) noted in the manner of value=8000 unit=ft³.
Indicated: value=445.92 unit=ft³
